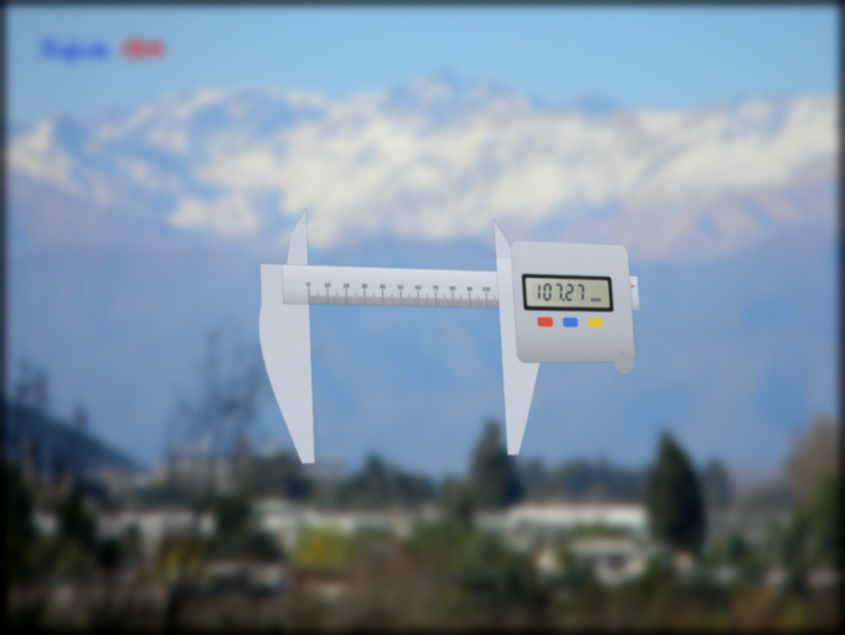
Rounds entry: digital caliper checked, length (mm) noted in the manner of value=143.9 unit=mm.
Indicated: value=107.27 unit=mm
